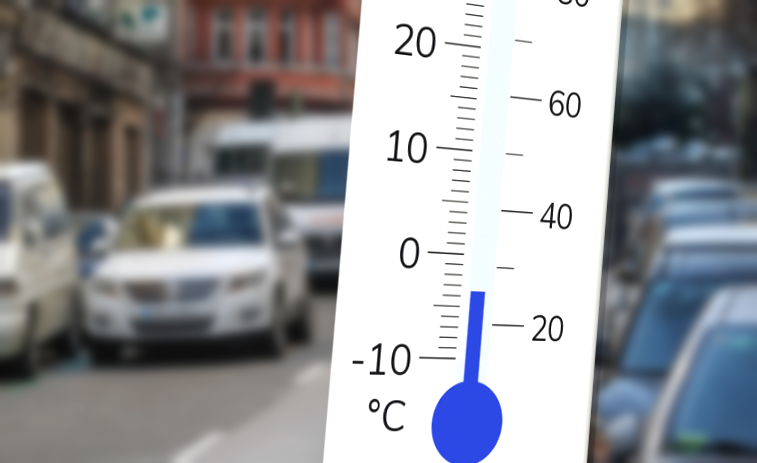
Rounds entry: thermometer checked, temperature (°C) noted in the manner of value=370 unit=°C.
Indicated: value=-3.5 unit=°C
